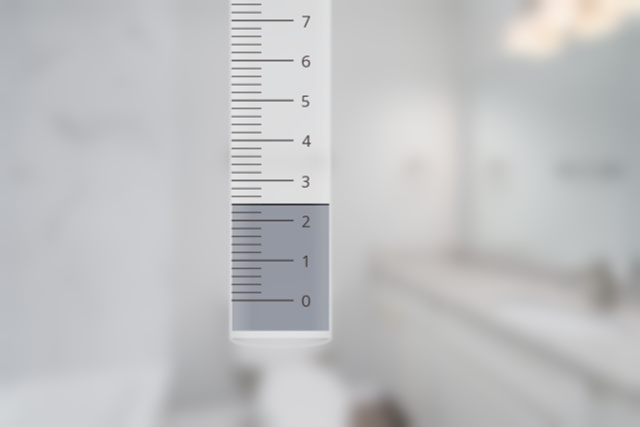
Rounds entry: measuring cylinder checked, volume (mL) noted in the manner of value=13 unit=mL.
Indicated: value=2.4 unit=mL
